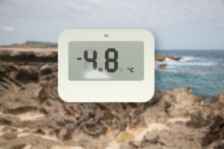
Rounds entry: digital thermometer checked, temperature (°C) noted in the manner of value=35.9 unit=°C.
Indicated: value=-4.8 unit=°C
